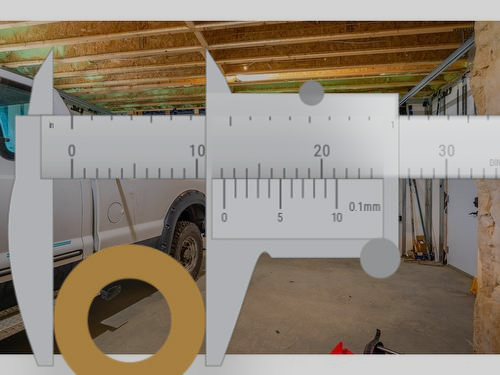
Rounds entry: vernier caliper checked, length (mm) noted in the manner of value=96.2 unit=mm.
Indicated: value=12.2 unit=mm
